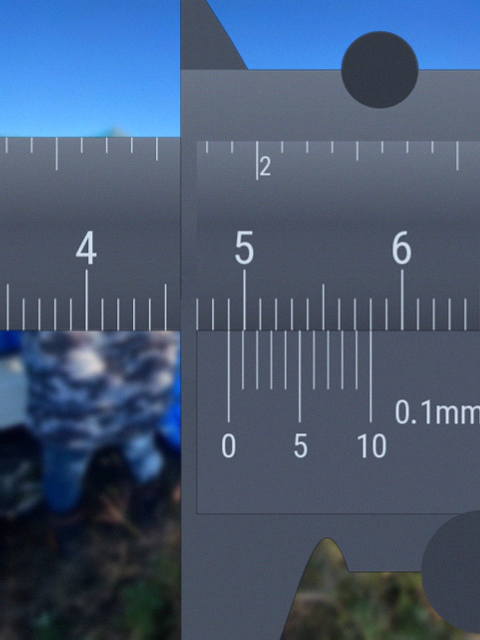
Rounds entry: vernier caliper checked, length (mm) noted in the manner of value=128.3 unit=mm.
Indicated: value=49.0 unit=mm
